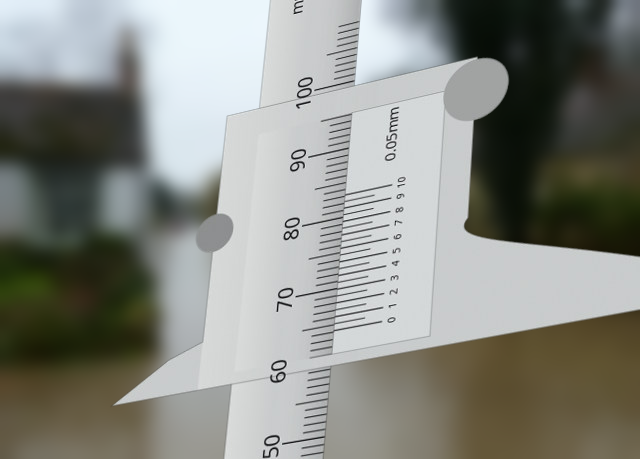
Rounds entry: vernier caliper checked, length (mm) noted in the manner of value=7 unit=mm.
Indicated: value=64.2 unit=mm
